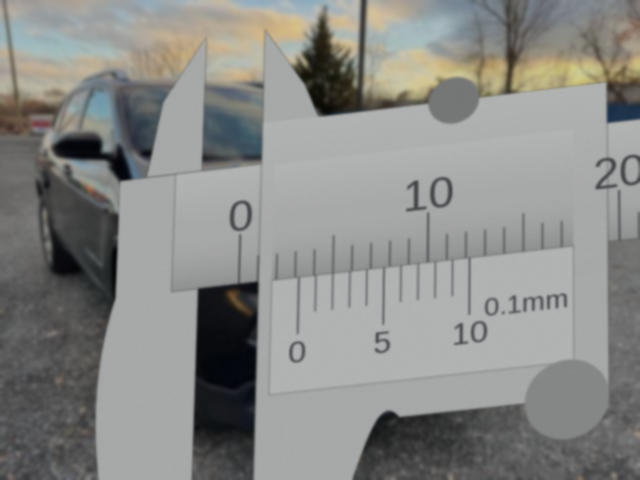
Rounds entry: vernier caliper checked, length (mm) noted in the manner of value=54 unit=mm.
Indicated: value=3.2 unit=mm
